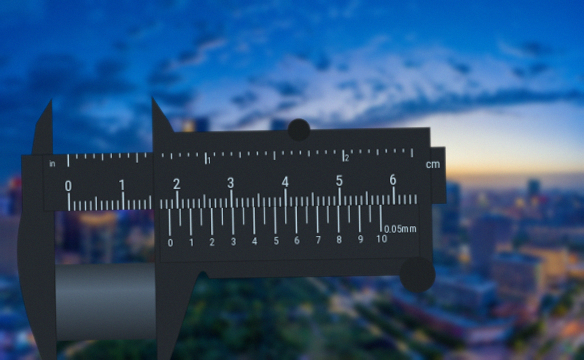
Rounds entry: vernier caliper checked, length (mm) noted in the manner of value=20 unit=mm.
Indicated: value=18.5 unit=mm
